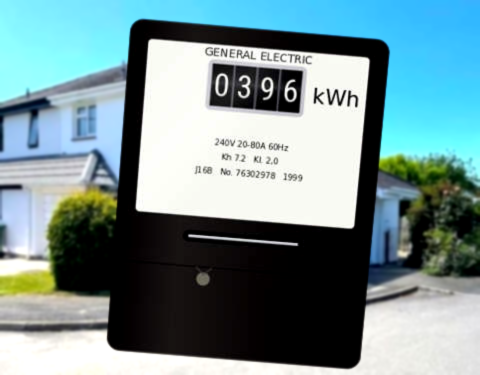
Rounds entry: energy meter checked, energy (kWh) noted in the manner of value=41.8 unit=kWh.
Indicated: value=396 unit=kWh
